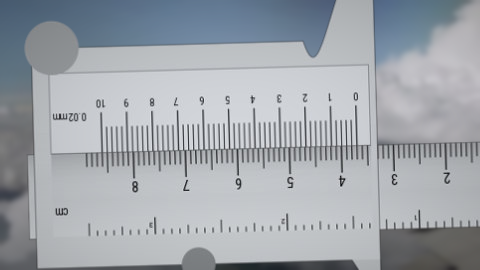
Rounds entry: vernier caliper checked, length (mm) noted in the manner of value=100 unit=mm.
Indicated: value=37.0 unit=mm
